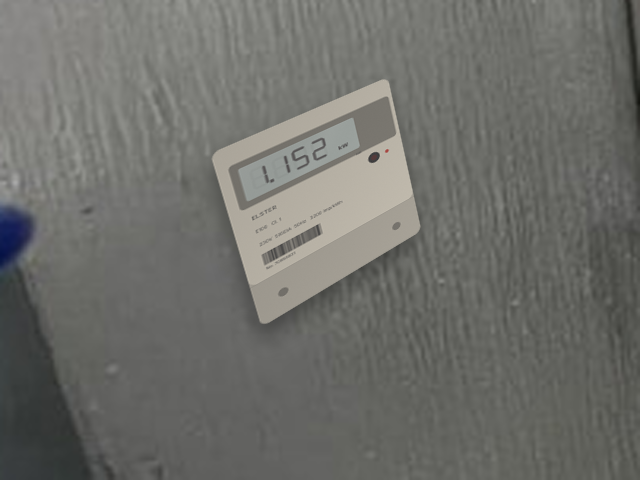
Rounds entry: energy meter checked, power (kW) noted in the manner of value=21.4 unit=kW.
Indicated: value=1.152 unit=kW
